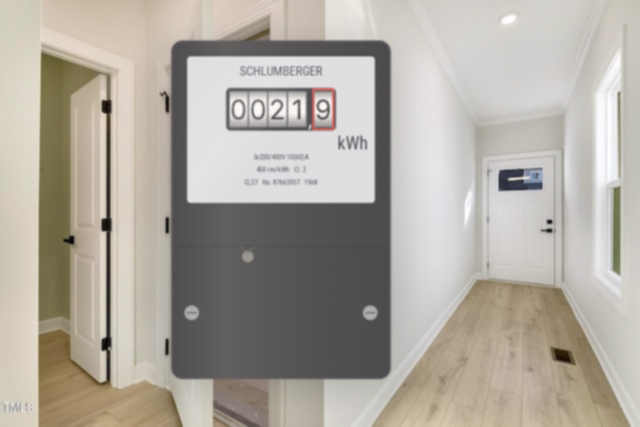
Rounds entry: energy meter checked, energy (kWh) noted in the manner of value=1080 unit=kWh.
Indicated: value=21.9 unit=kWh
